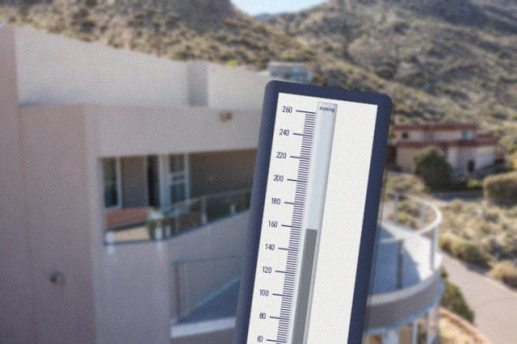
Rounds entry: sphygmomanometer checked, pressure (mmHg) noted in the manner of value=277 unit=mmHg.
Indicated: value=160 unit=mmHg
